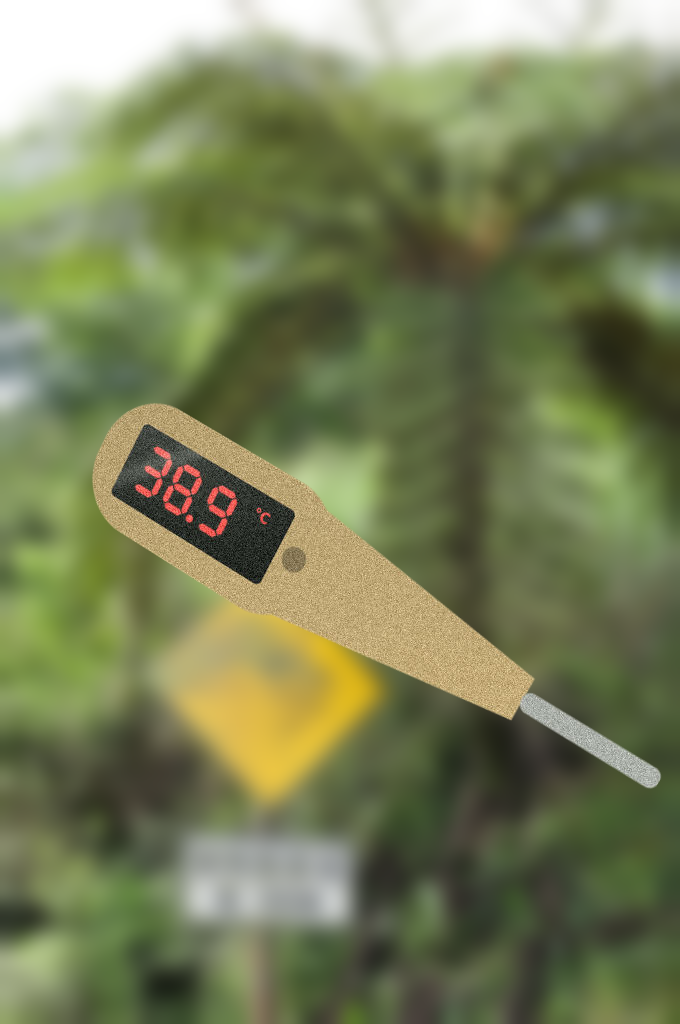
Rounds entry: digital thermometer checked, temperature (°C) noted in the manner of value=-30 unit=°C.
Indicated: value=38.9 unit=°C
